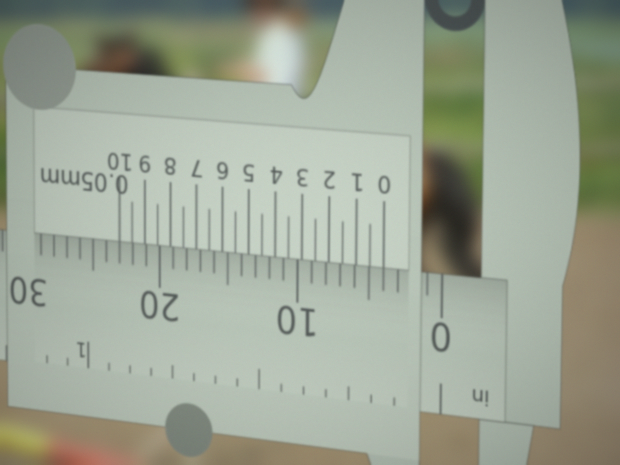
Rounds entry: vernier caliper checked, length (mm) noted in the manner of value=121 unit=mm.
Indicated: value=4.0 unit=mm
